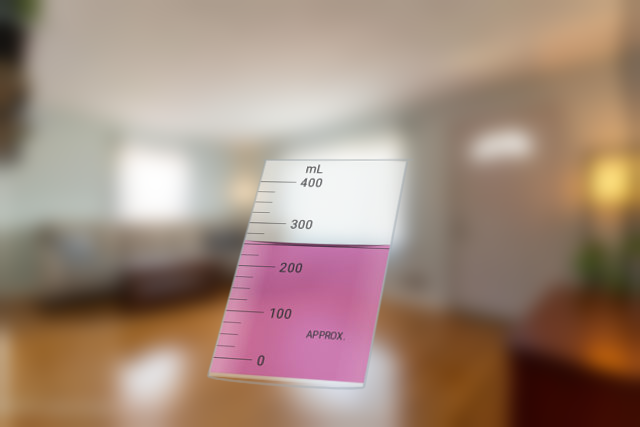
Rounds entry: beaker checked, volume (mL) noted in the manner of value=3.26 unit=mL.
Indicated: value=250 unit=mL
